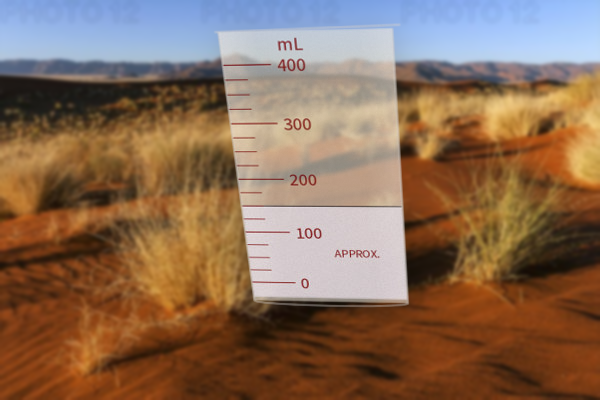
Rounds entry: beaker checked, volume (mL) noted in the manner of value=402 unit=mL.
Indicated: value=150 unit=mL
